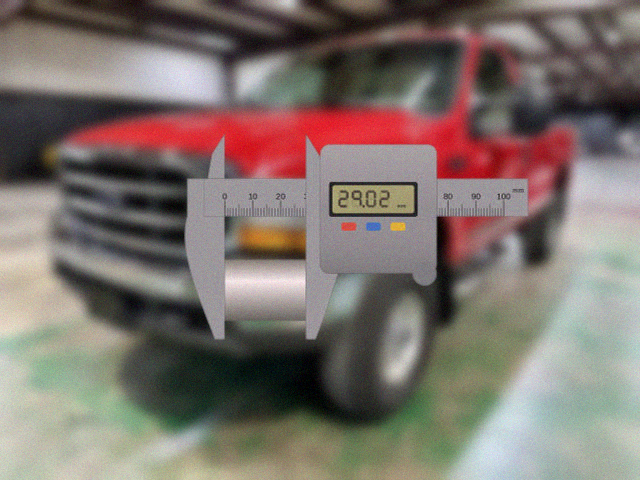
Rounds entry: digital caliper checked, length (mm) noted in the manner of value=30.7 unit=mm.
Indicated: value=29.02 unit=mm
